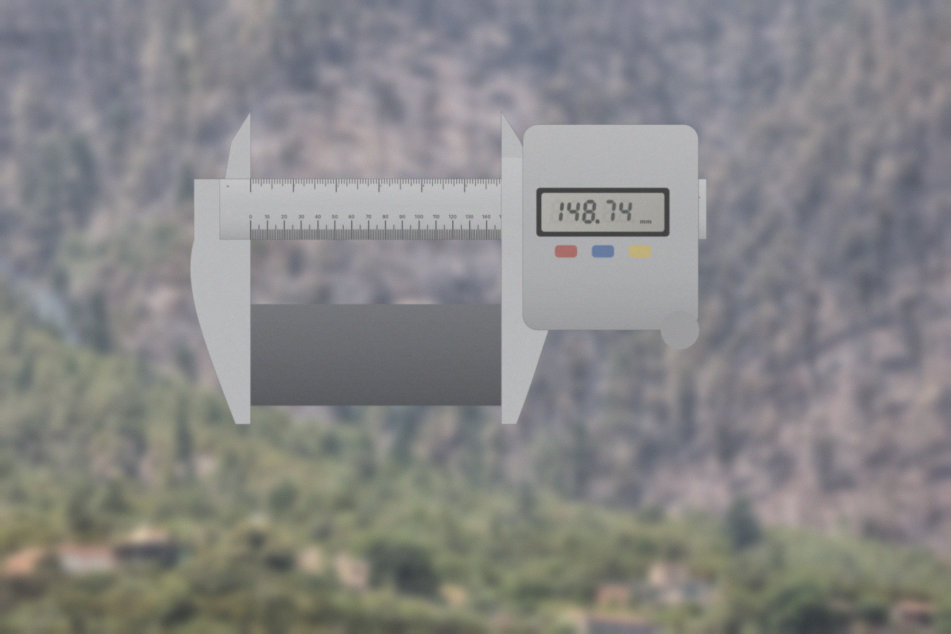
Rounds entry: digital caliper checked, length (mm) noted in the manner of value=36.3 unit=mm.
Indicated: value=148.74 unit=mm
